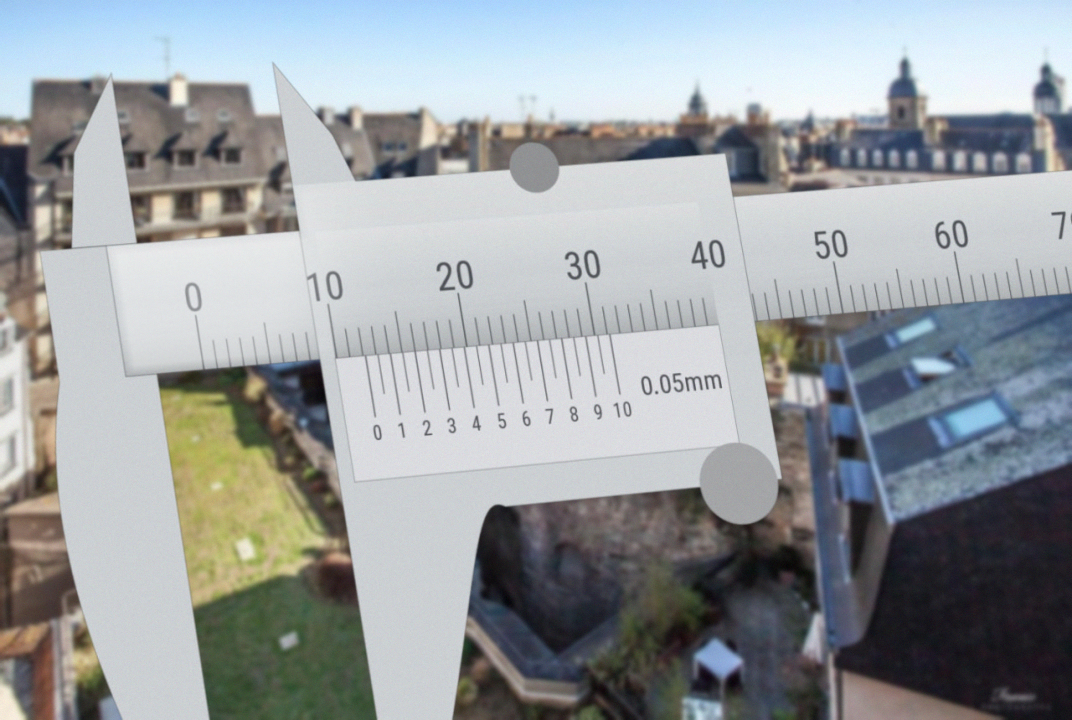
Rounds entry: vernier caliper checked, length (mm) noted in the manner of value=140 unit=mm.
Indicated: value=12.2 unit=mm
